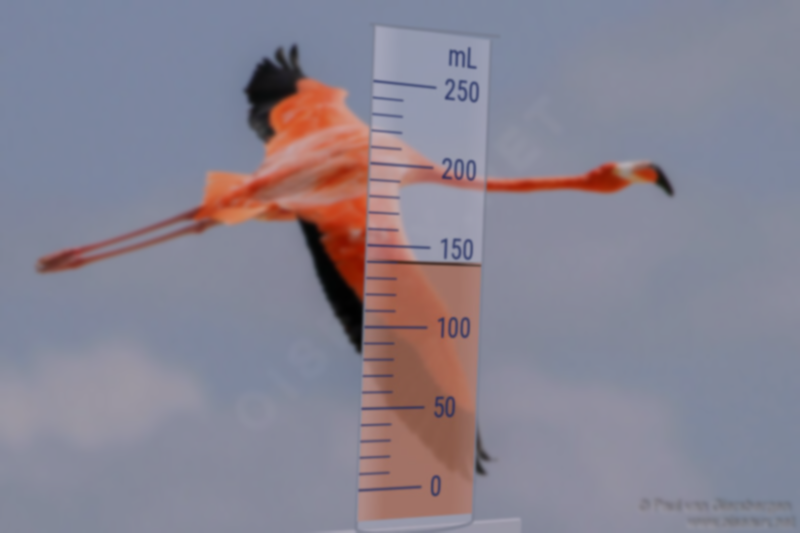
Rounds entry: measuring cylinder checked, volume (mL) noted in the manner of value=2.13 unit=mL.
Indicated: value=140 unit=mL
